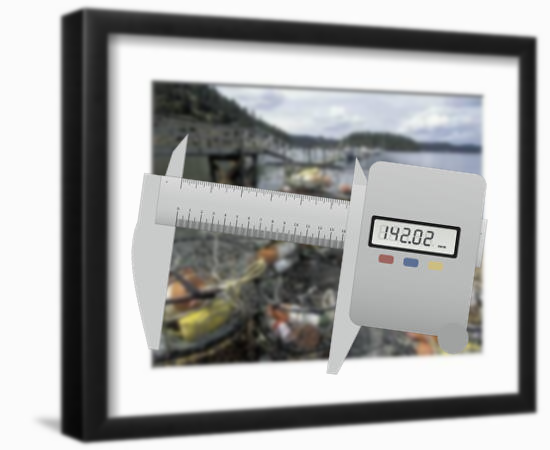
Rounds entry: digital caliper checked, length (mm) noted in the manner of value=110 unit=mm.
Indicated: value=142.02 unit=mm
